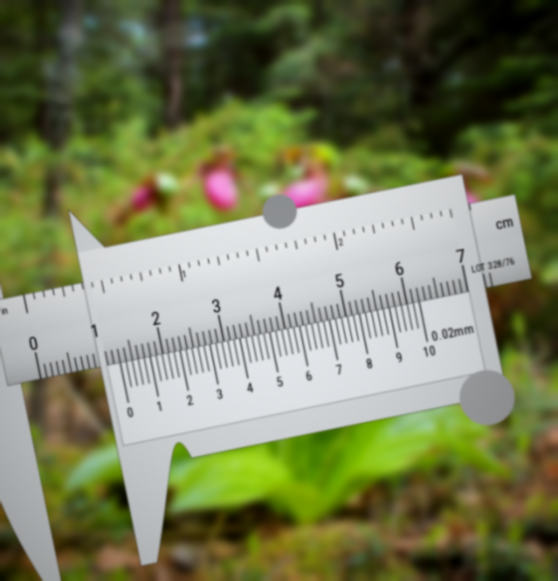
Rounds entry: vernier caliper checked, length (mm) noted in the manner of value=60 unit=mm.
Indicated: value=13.0 unit=mm
